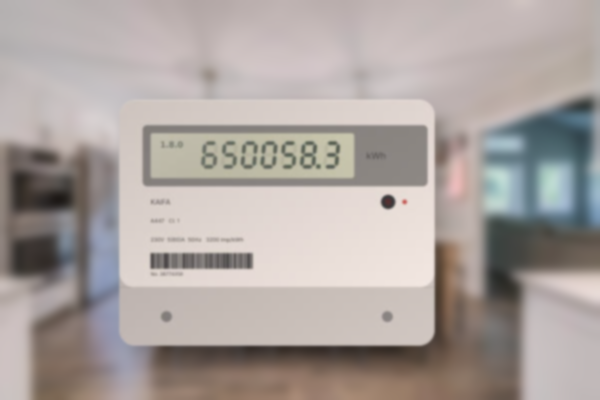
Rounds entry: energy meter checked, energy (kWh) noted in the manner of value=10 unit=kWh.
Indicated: value=650058.3 unit=kWh
